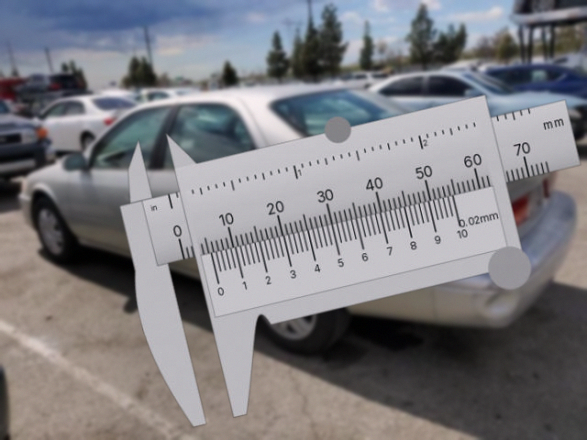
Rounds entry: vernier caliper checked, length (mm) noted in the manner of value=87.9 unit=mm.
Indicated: value=5.5 unit=mm
